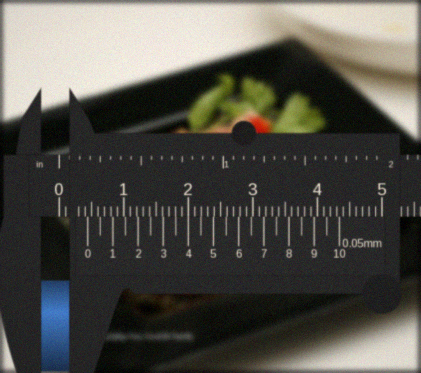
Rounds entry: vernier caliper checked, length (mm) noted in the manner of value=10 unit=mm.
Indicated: value=4.4 unit=mm
